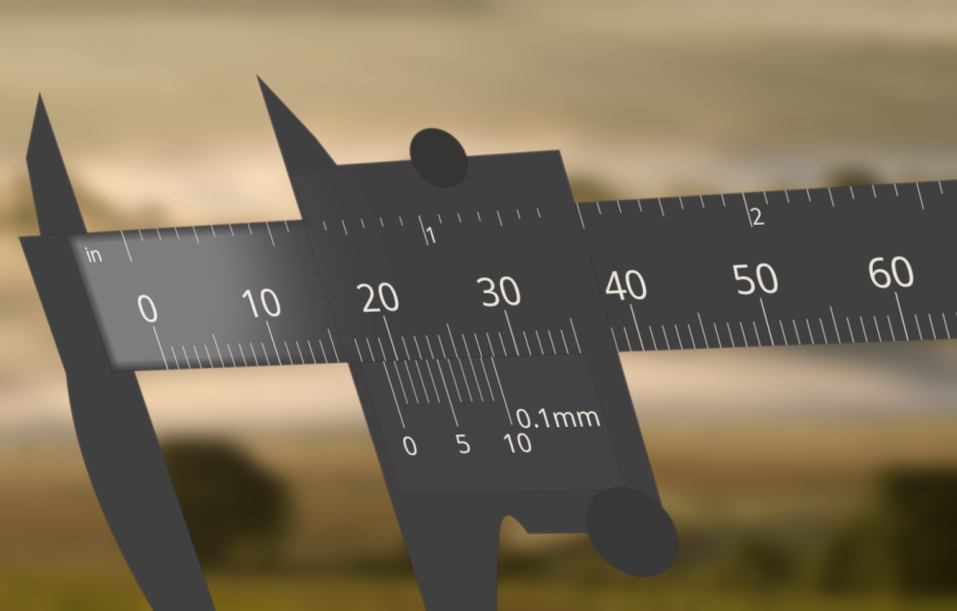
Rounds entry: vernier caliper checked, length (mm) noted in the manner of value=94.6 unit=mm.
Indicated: value=18.8 unit=mm
